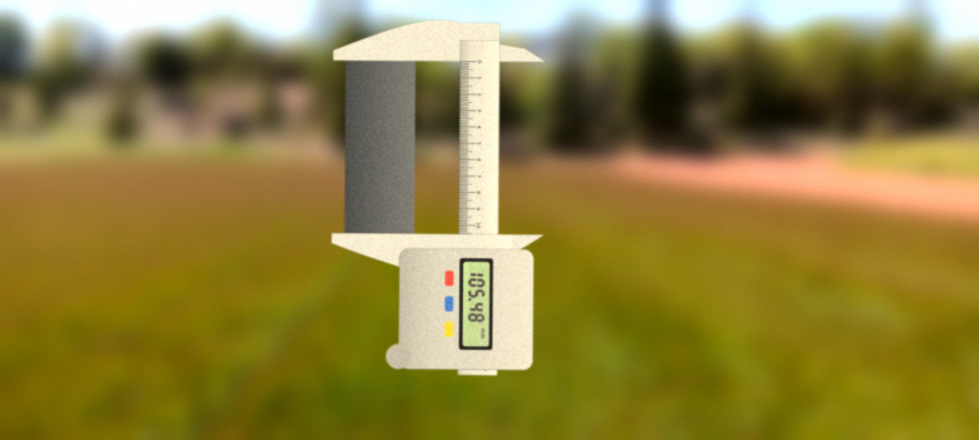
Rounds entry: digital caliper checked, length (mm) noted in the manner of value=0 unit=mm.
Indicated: value=105.48 unit=mm
